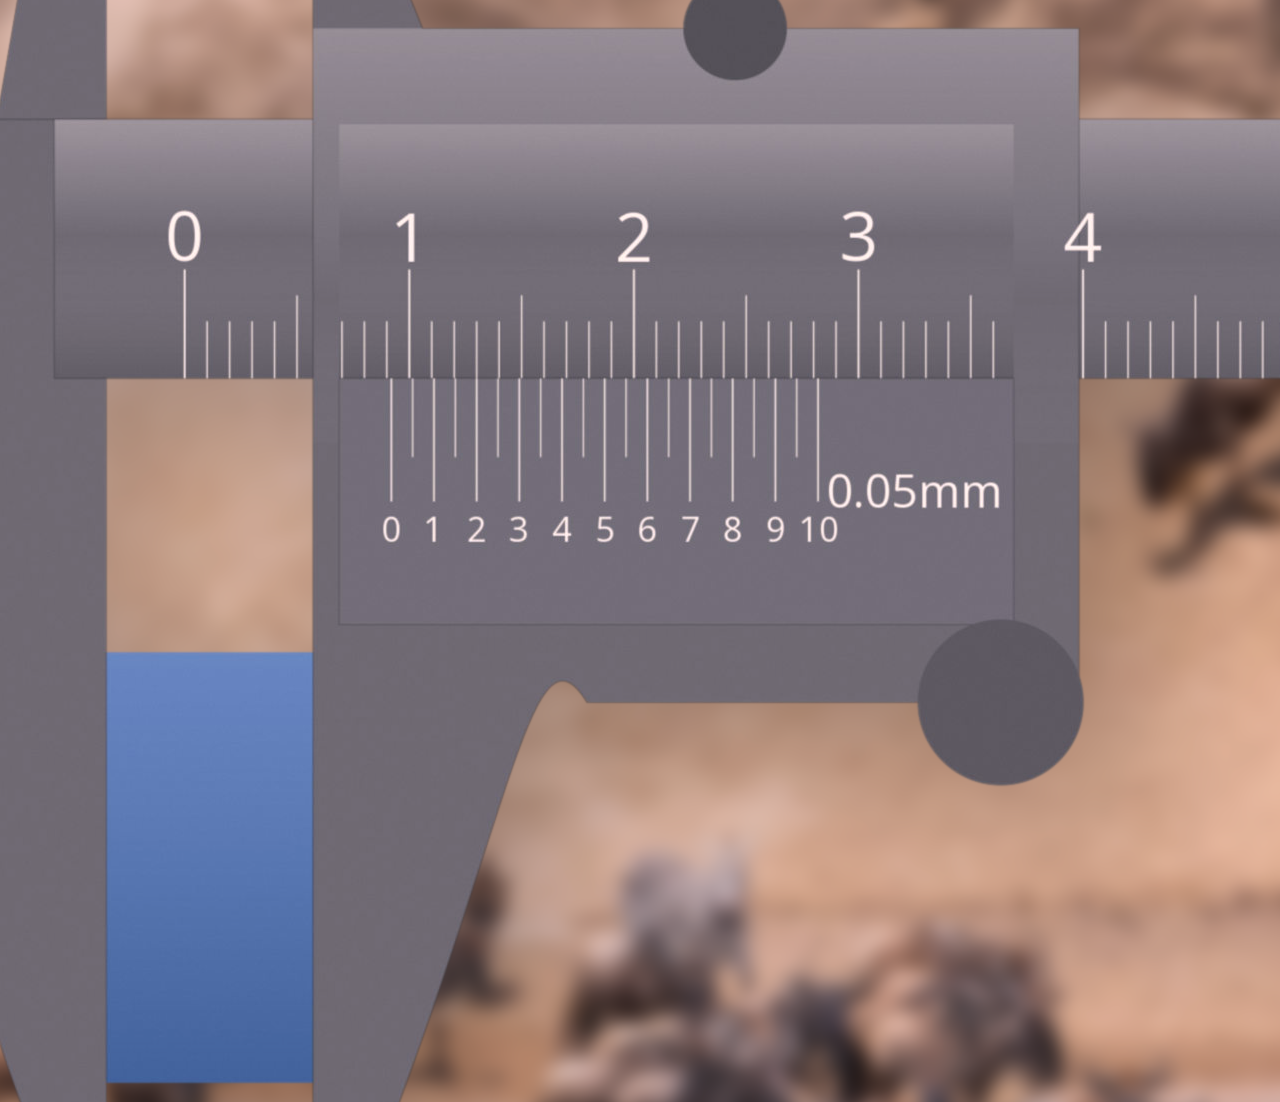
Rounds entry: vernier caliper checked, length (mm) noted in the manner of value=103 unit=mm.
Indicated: value=9.2 unit=mm
